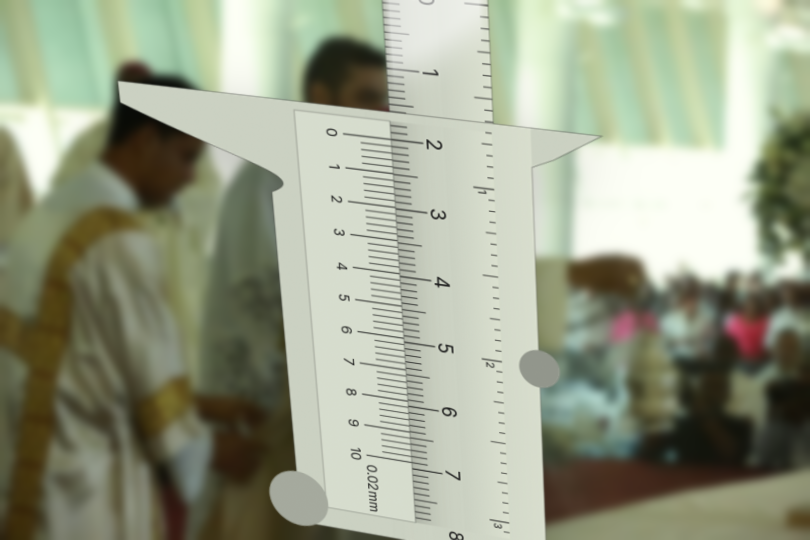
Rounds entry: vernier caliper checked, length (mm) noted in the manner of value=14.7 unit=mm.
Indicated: value=20.0 unit=mm
